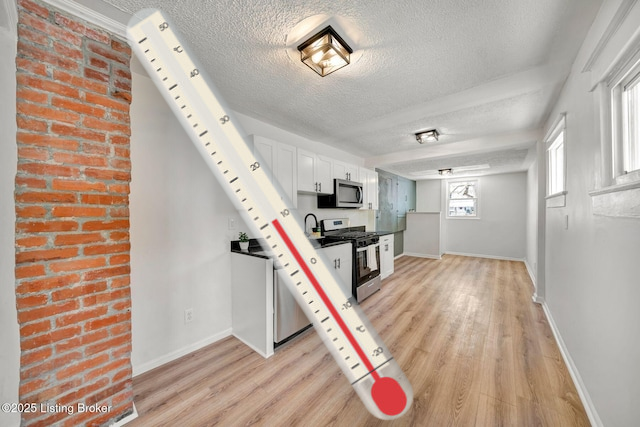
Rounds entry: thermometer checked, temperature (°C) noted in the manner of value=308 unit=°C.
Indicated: value=10 unit=°C
